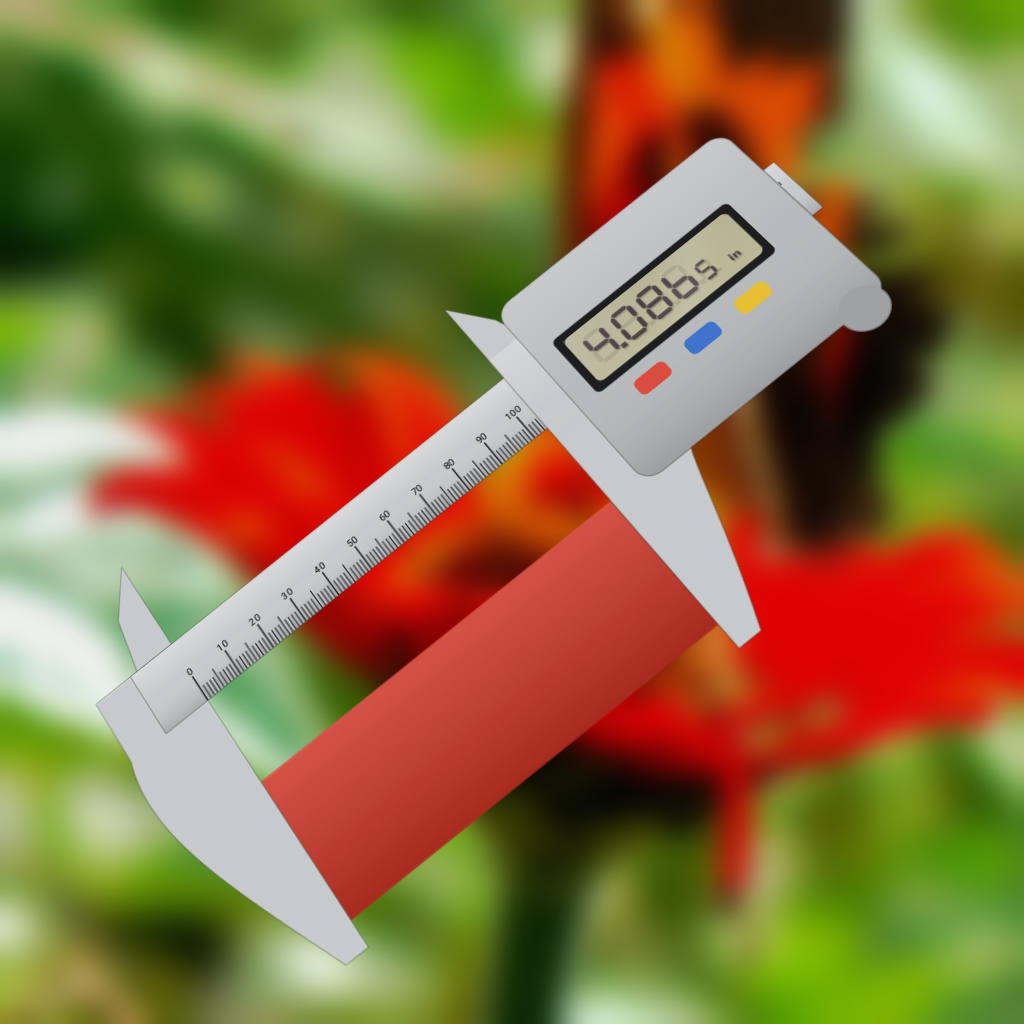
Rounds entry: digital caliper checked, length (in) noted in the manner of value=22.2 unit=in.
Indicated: value=4.0865 unit=in
